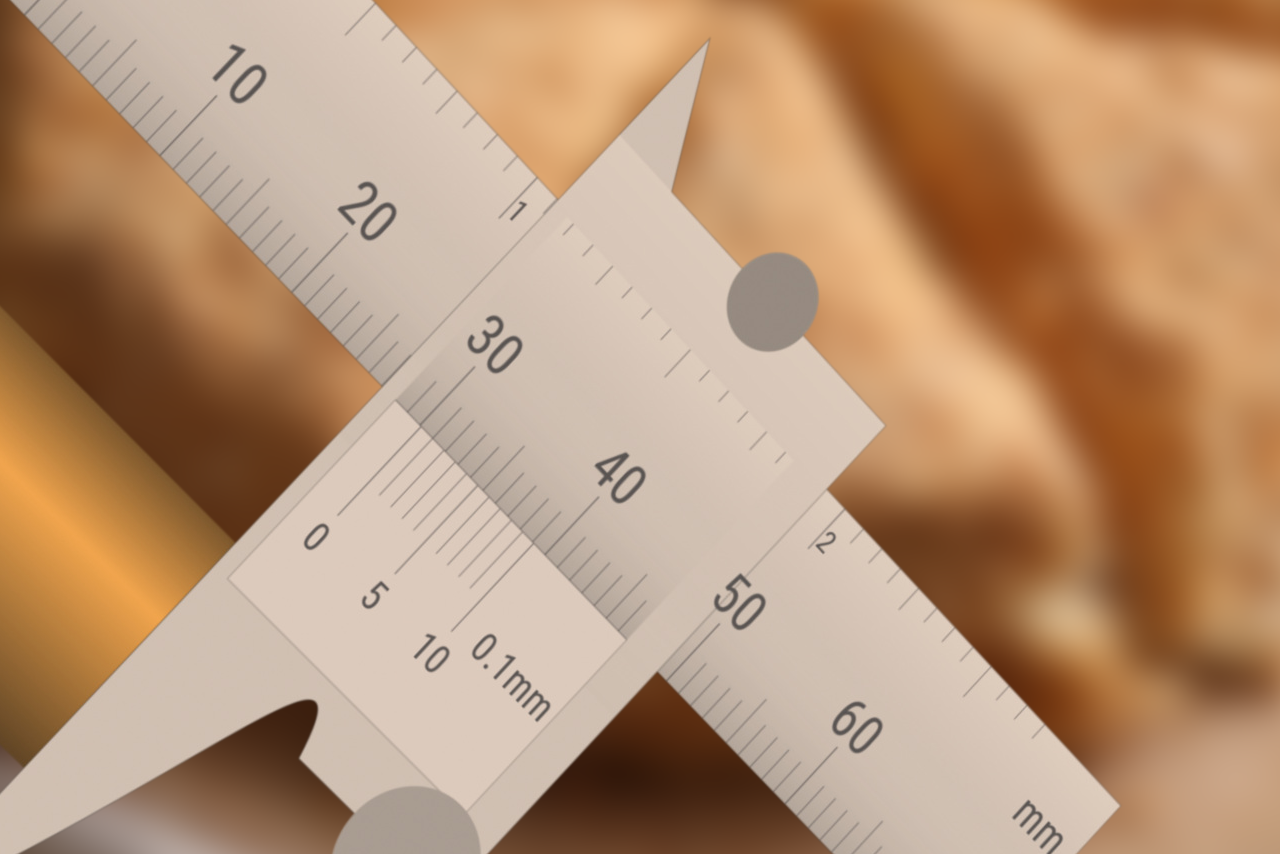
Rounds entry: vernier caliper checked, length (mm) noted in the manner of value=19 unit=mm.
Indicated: value=30.1 unit=mm
